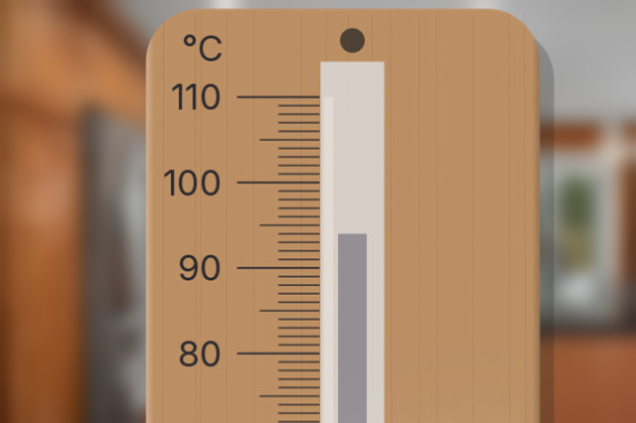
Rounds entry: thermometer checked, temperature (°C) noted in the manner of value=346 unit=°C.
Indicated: value=94 unit=°C
